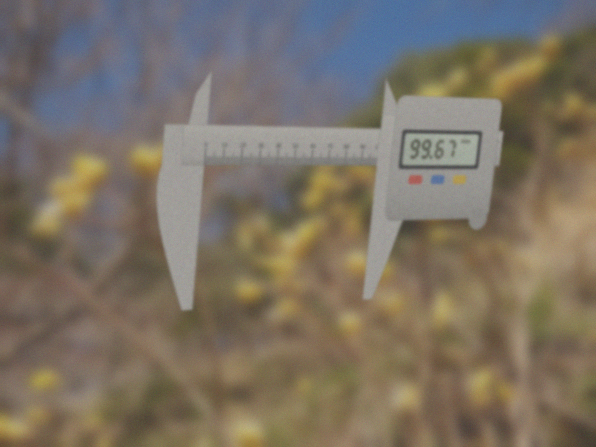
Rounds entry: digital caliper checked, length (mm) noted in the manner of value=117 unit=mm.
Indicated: value=99.67 unit=mm
